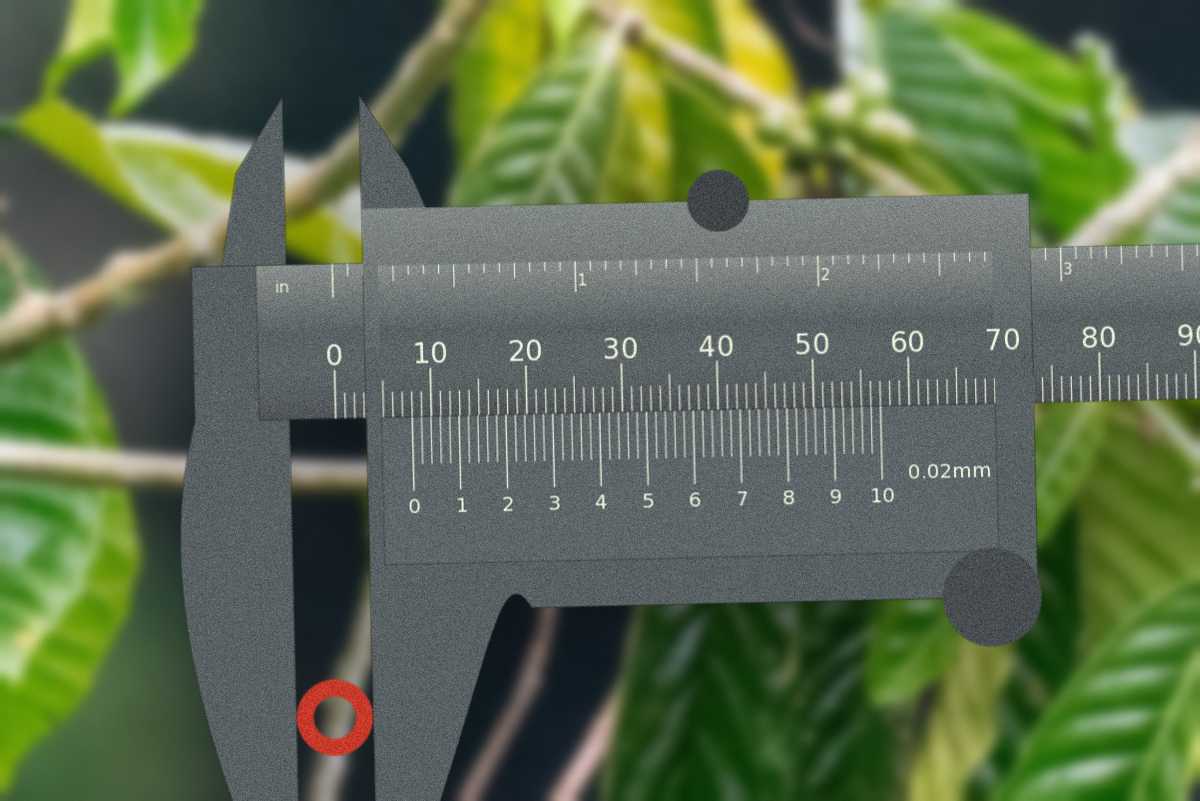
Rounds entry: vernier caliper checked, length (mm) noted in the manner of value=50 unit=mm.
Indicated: value=8.0 unit=mm
